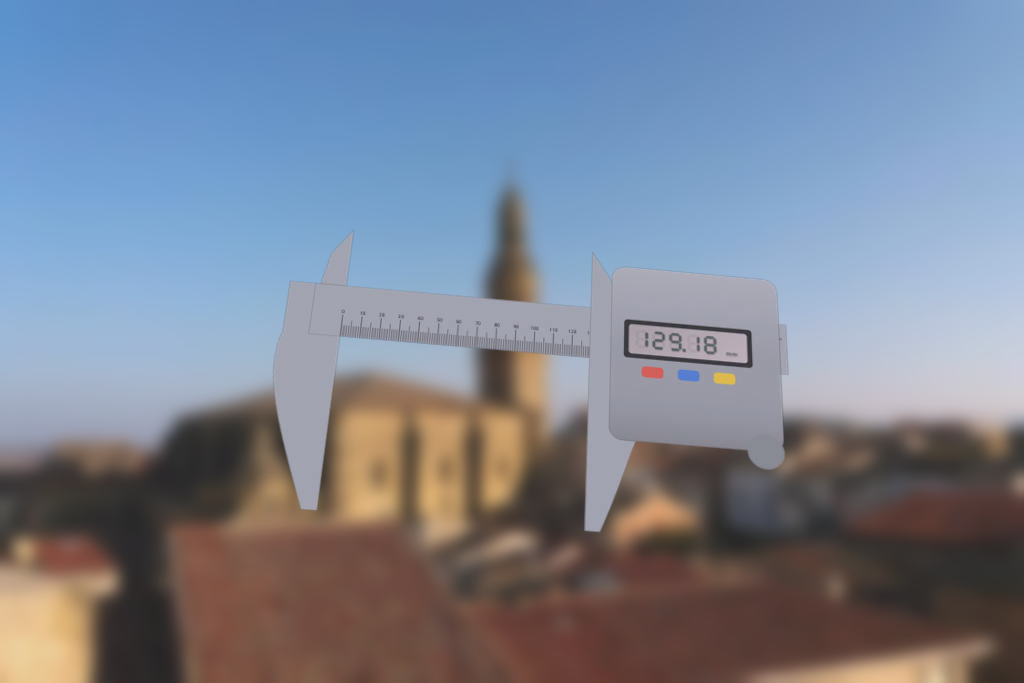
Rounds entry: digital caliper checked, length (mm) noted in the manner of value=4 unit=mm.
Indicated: value=129.18 unit=mm
